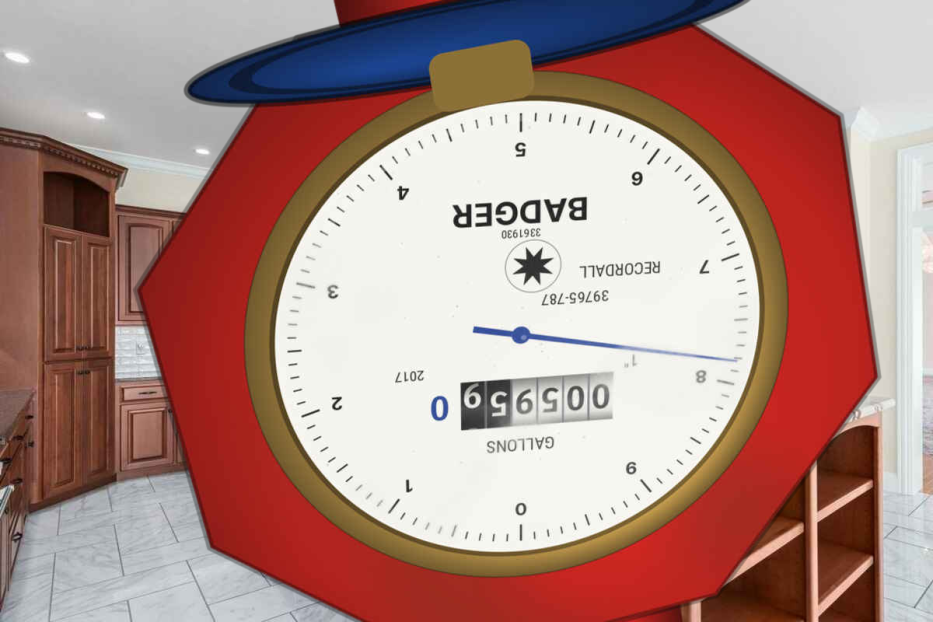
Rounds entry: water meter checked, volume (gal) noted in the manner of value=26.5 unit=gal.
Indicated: value=59587.8 unit=gal
